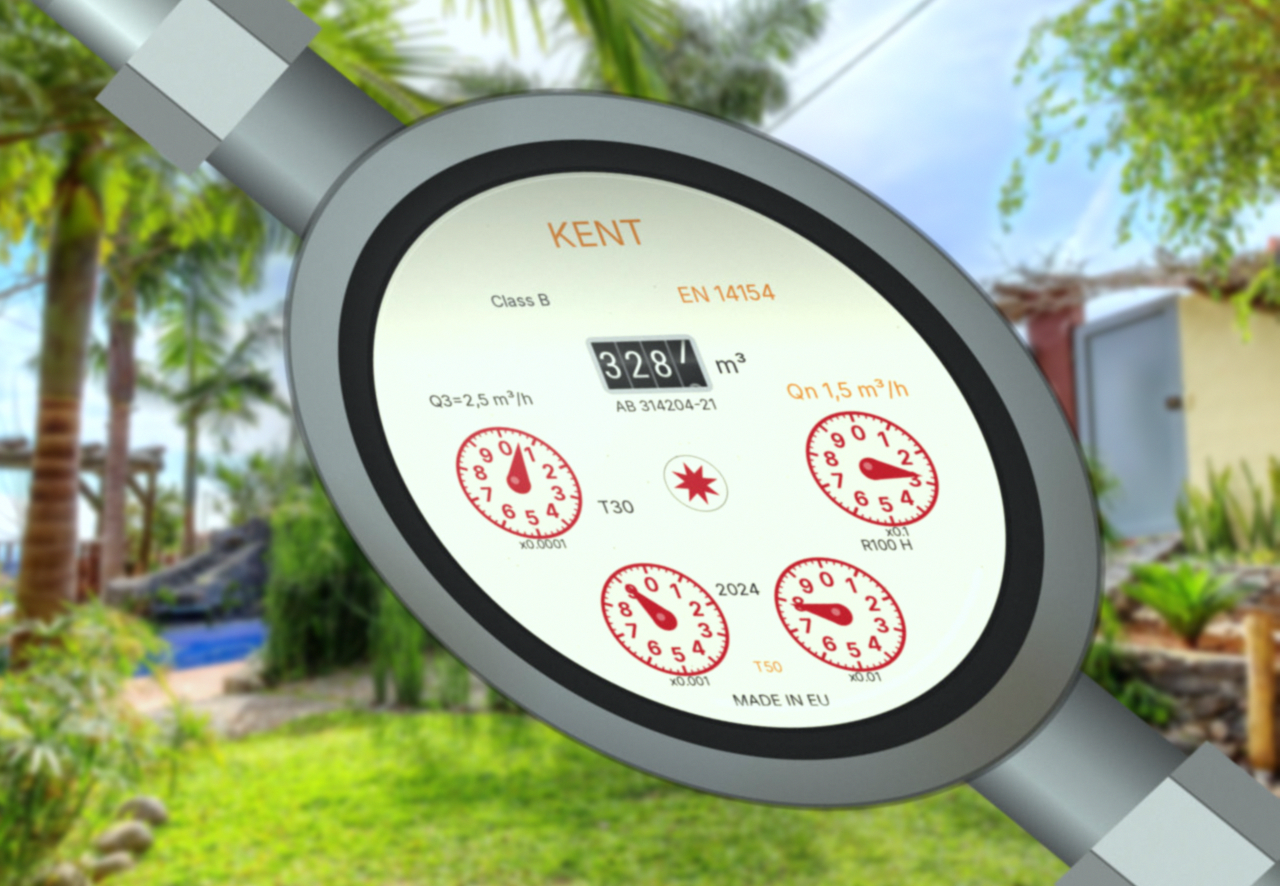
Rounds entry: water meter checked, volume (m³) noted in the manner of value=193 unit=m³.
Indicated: value=3287.2790 unit=m³
